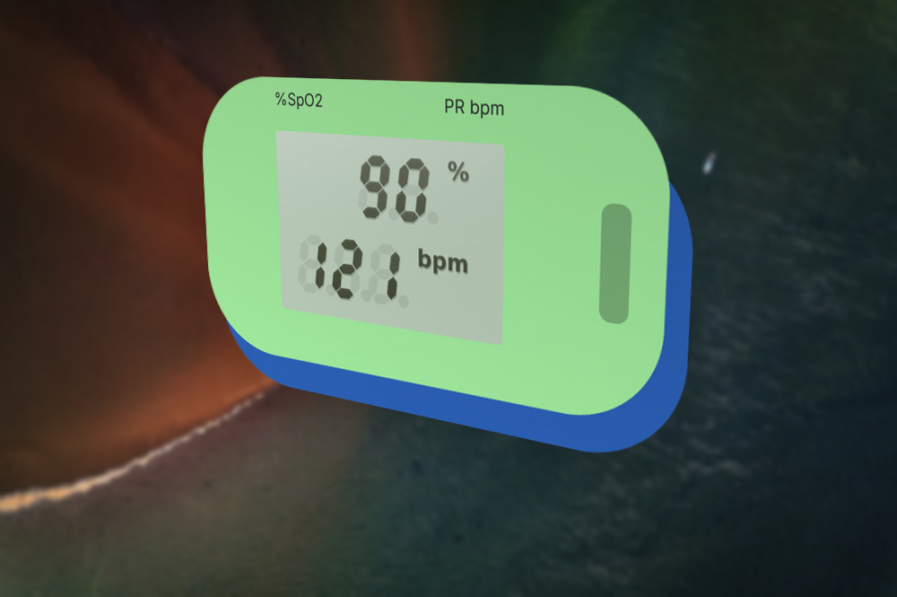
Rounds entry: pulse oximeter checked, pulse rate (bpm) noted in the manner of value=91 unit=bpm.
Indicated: value=121 unit=bpm
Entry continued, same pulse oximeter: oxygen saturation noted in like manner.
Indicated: value=90 unit=%
